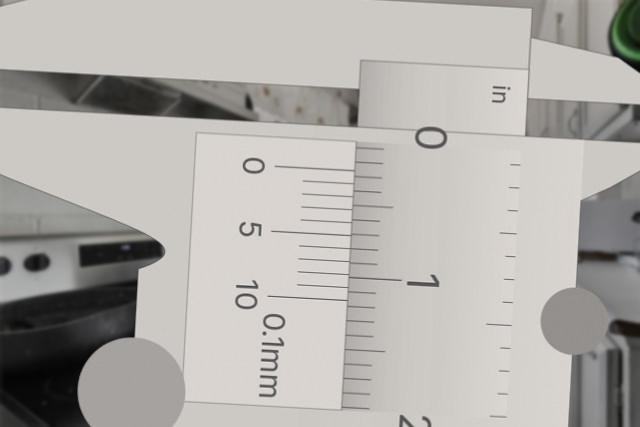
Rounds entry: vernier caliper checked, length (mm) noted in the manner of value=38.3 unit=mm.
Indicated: value=2.6 unit=mm
